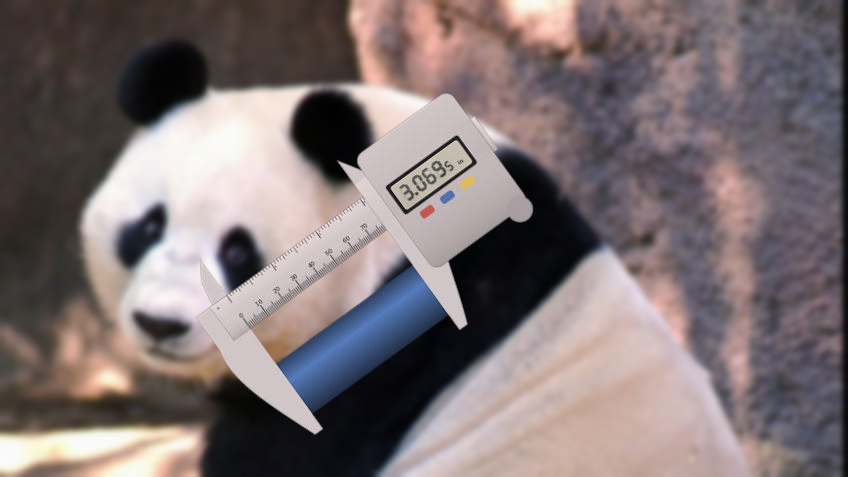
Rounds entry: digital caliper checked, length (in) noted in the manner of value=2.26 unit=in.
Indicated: value=3.0695 unit=in
